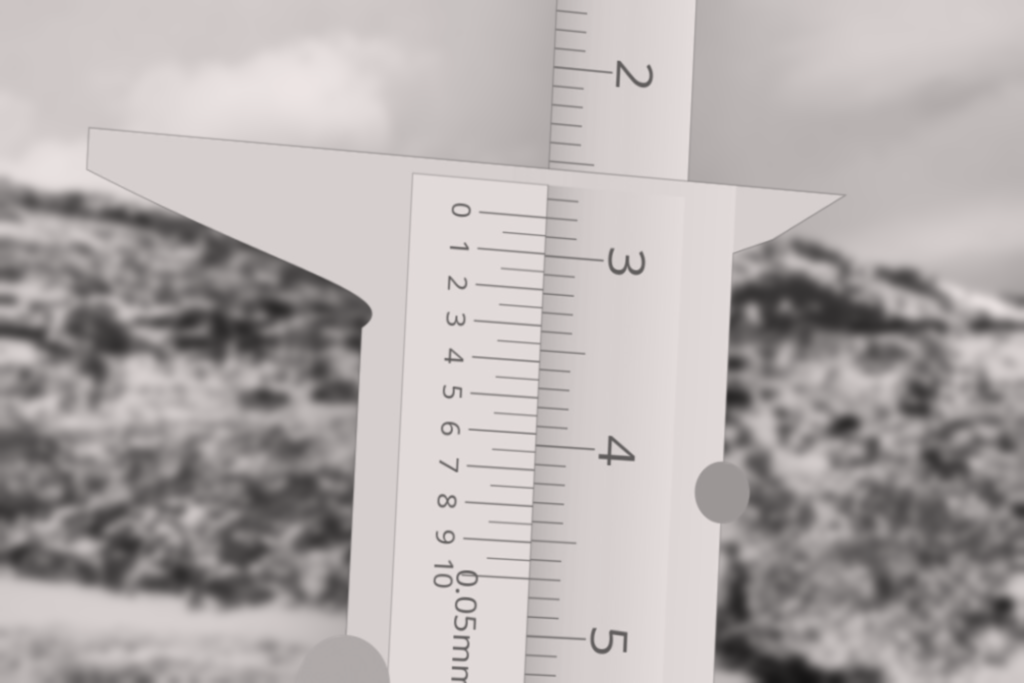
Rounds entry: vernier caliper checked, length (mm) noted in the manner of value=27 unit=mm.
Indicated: value=28.0 unit=mm
